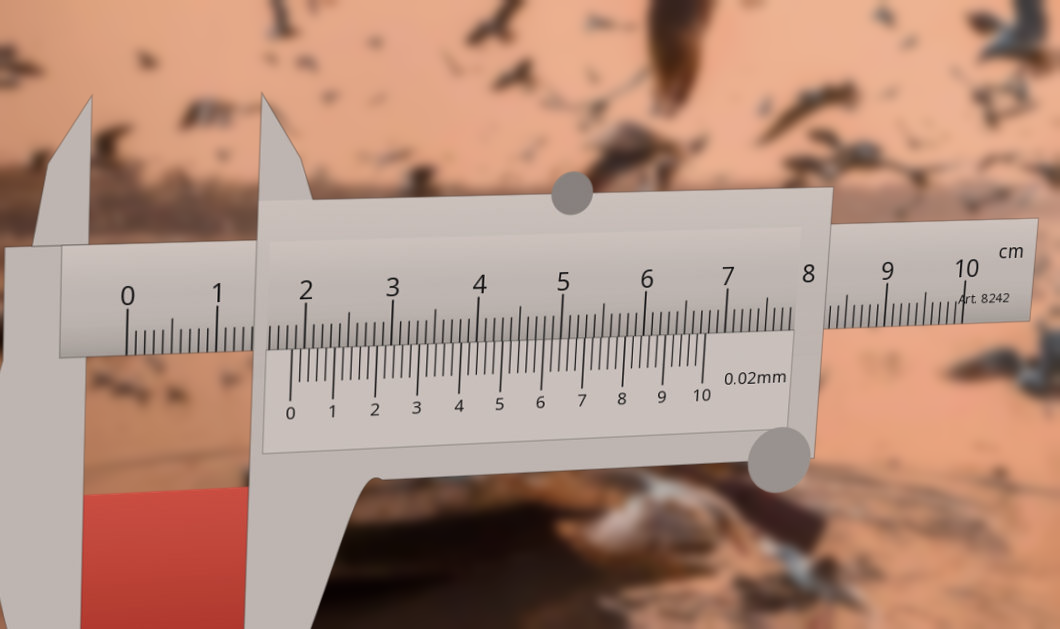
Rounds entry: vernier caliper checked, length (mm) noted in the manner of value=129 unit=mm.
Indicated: value=18.6 unit=mm
